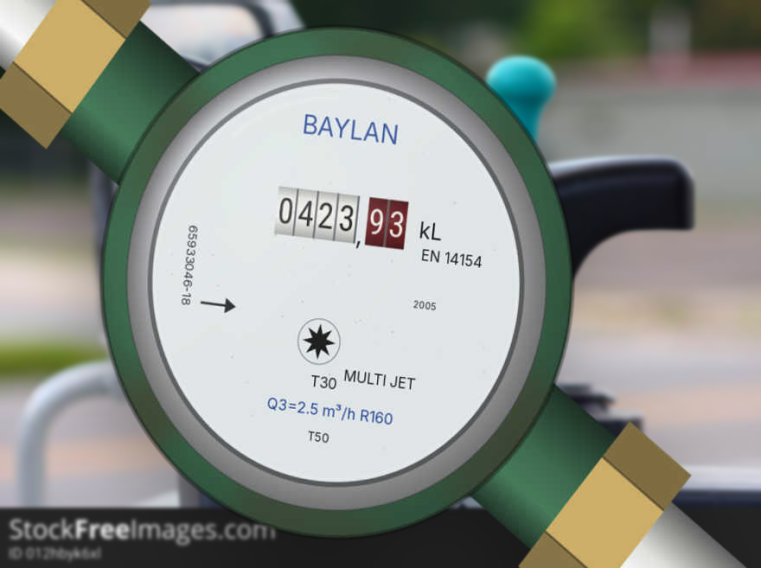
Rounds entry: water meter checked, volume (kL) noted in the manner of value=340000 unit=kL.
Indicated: value=423.93 unit=kL
